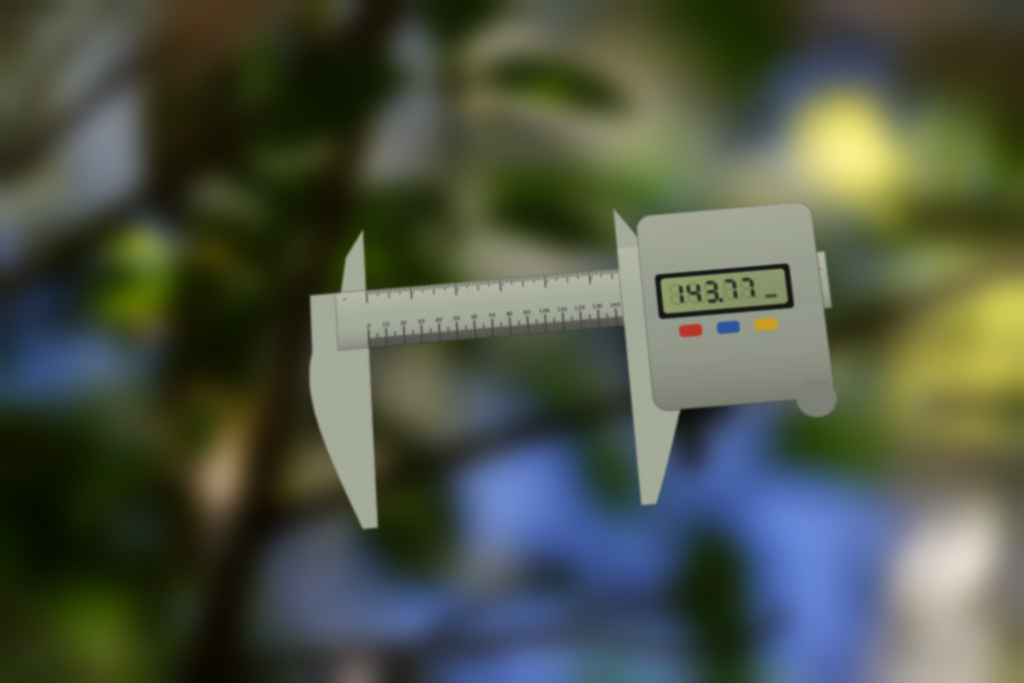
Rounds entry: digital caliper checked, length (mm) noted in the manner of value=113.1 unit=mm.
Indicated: value=143.77 unit=mm
